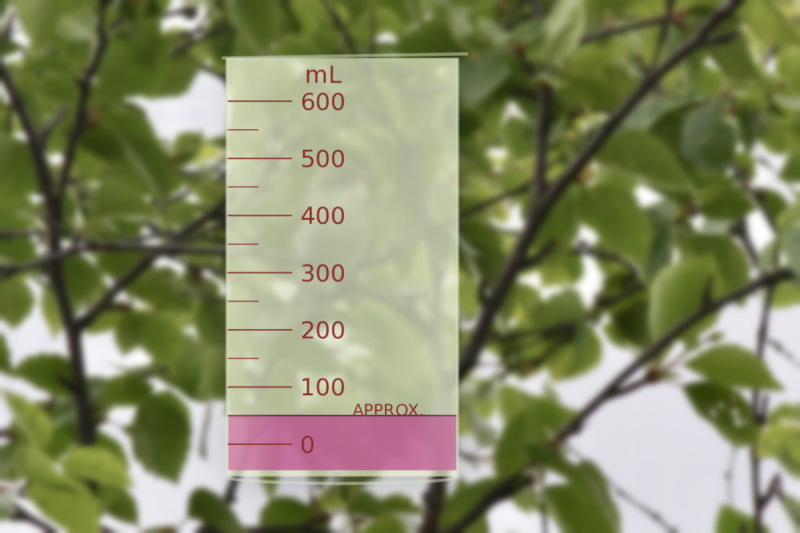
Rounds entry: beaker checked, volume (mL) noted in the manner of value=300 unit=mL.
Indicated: value=50 unit=mL
